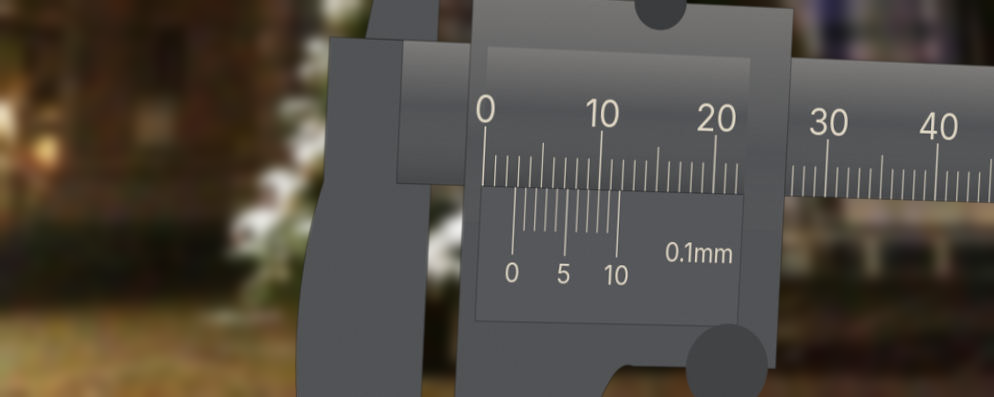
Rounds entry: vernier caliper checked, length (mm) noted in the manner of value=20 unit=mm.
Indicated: value=2.8 unit=mm
